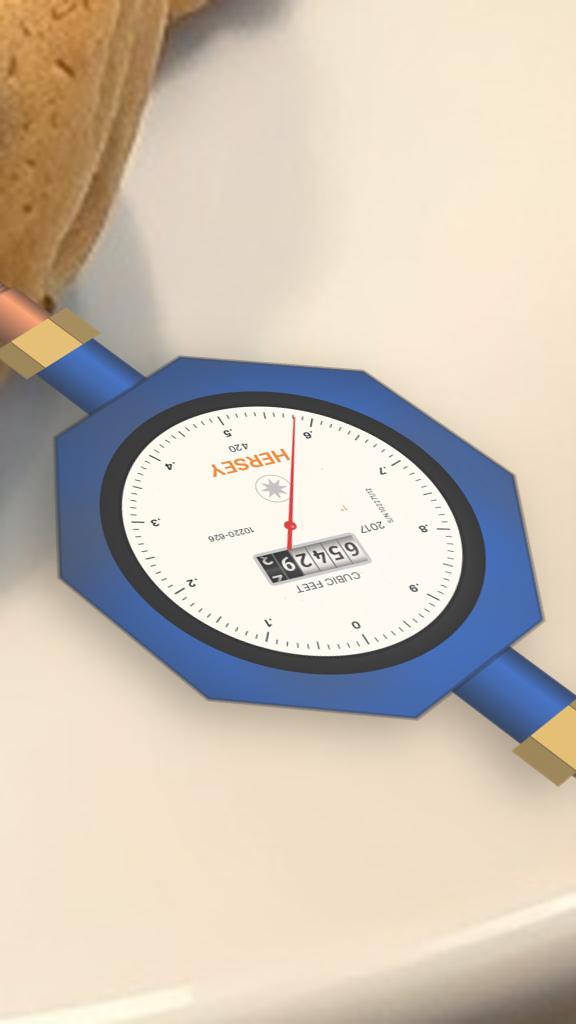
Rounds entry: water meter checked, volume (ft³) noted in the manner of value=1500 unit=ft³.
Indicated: value=654292.58 unit=ft³
